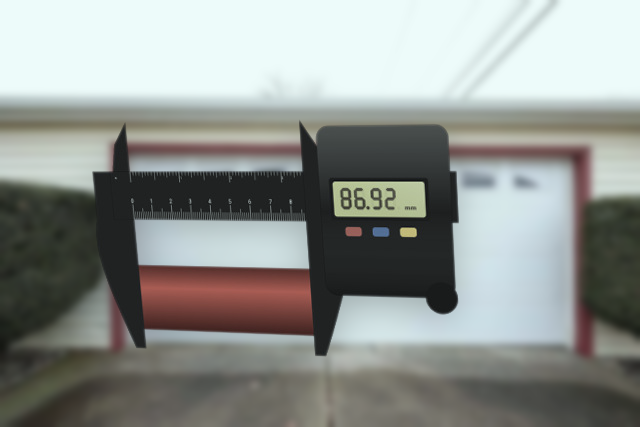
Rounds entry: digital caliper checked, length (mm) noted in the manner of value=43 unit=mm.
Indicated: value=86.92 unit=mm
